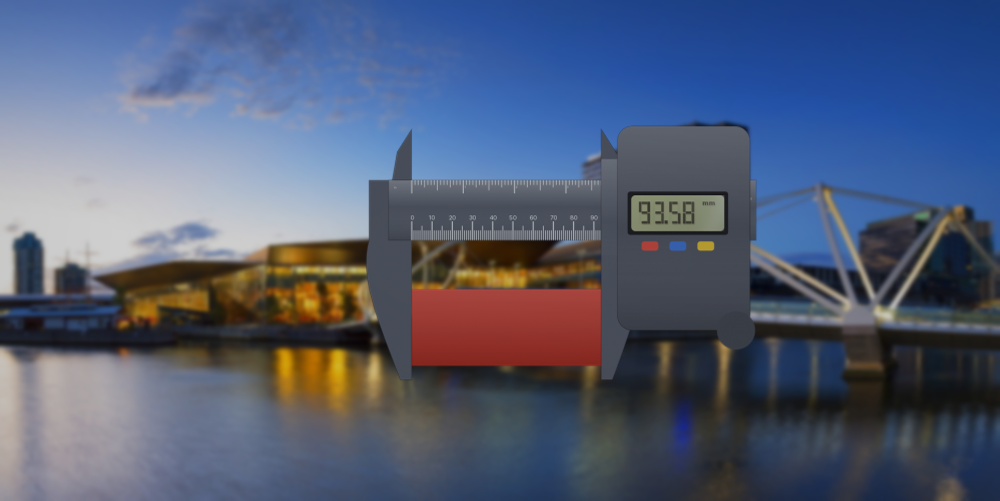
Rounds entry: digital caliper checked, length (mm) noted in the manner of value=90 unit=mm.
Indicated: value=93.58 unit=mm
